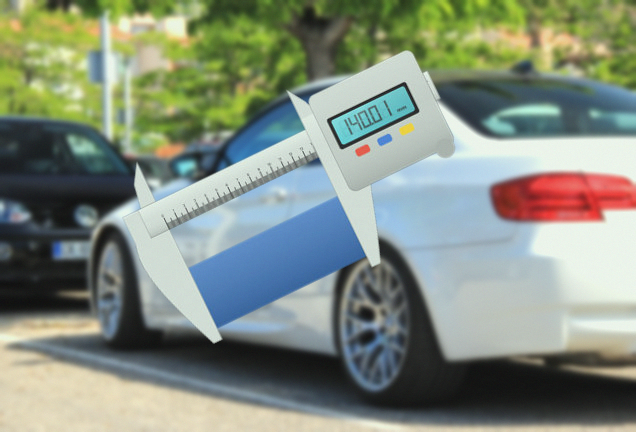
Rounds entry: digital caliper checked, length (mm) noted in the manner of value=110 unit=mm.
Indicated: value=140.01 unit=mm
